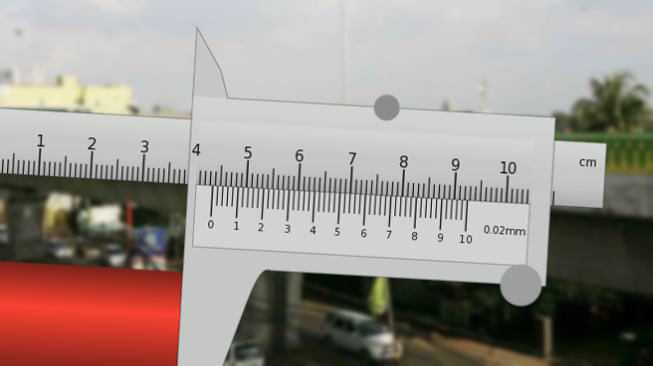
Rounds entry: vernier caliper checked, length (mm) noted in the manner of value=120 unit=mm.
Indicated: value=43.5 unit=mm
